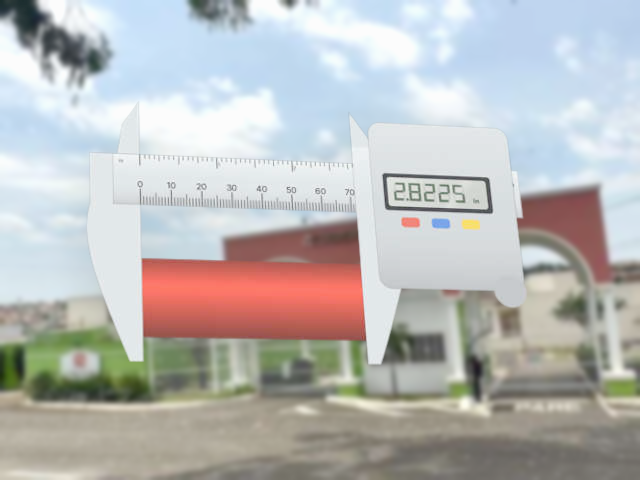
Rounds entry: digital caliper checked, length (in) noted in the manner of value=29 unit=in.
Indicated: value=2.8225 unit=in
